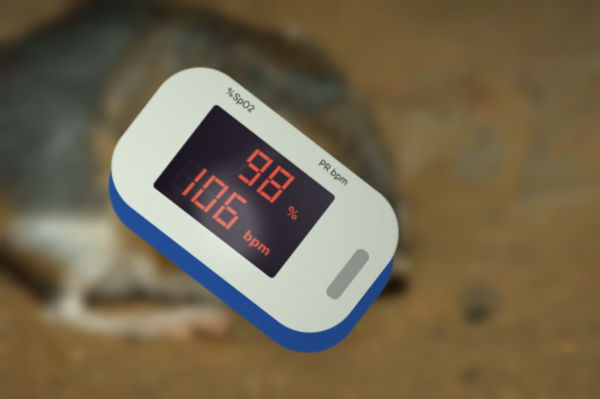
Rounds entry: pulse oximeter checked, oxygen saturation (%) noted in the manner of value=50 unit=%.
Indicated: value=98 unit=%
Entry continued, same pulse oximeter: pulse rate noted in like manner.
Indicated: value=106 unit=bpm
